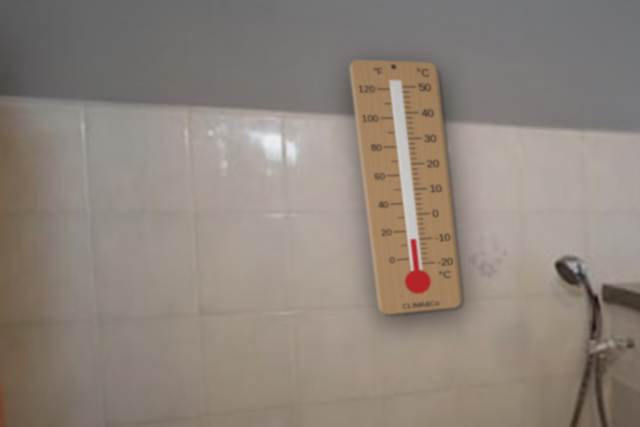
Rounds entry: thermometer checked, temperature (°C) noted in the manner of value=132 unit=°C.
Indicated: value=-10 unit=°C
